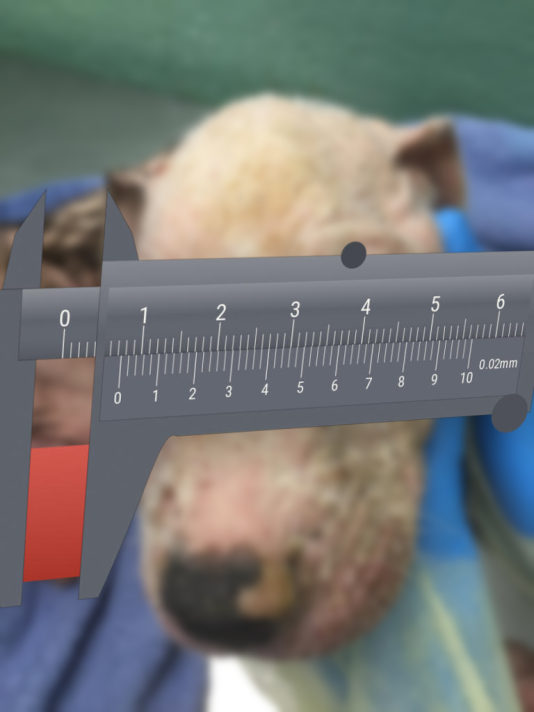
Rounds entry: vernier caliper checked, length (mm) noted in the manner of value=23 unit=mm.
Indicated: value=7.4 unit=mm
